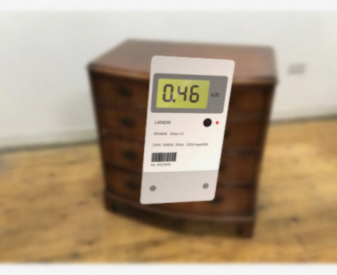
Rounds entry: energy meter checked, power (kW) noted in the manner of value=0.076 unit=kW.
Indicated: value=0.46 unit=kW
